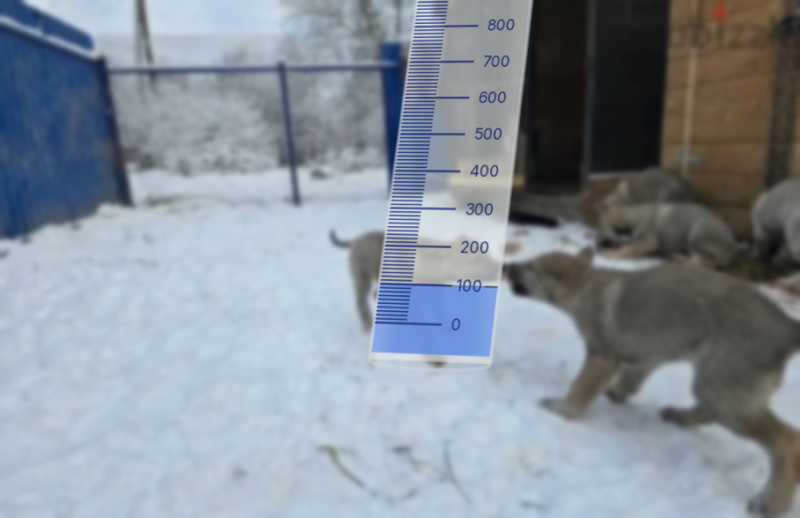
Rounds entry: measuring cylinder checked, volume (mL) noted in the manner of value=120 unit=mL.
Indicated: value=100 unit=mL
